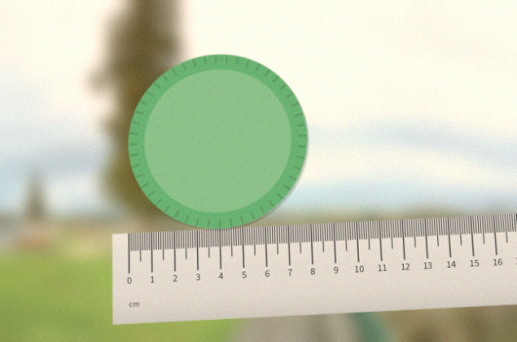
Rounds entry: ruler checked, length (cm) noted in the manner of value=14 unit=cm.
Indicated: value=8 unit=cm
